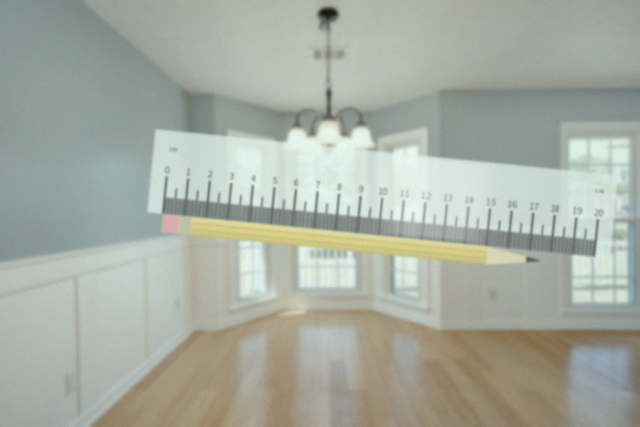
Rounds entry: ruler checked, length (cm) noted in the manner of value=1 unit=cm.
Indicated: value=17.5 unit=cm
